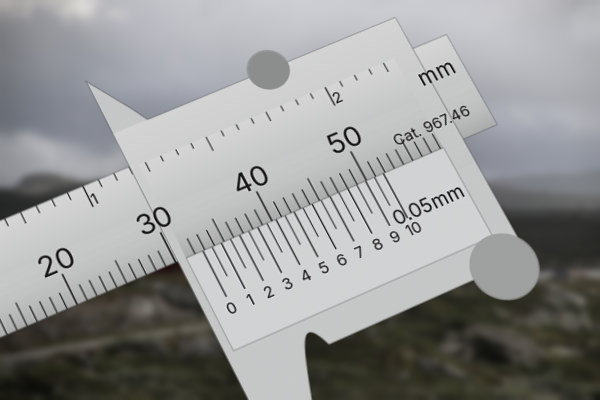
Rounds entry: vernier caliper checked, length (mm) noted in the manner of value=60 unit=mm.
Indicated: value=32.8 unit=mm
